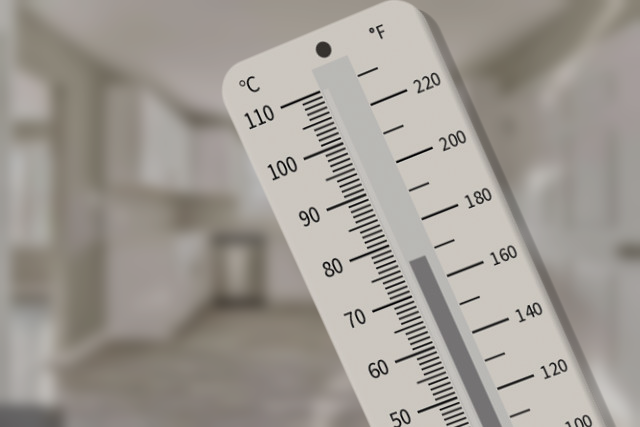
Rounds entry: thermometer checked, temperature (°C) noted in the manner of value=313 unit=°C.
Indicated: value=76 unit=°C
